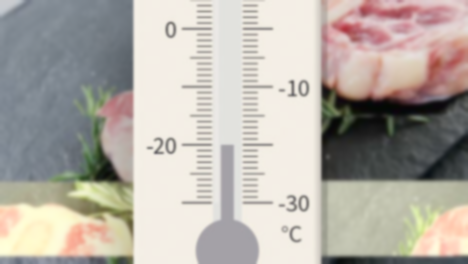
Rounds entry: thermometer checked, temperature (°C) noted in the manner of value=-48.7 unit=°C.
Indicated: value=-20 unit=°C
